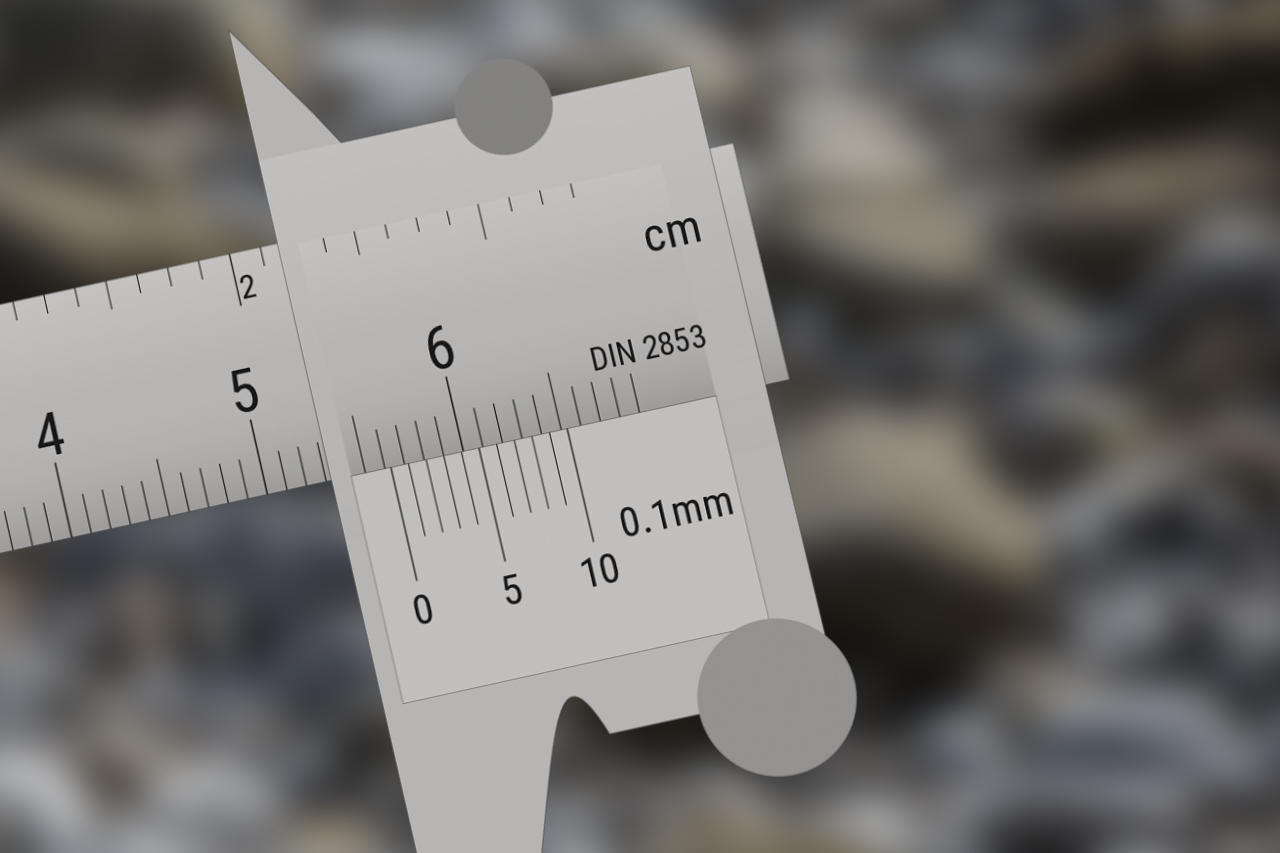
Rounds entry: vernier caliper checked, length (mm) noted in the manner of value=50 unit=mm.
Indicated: value=56.3 unit=mm
